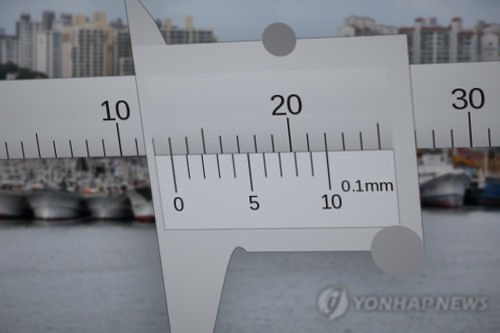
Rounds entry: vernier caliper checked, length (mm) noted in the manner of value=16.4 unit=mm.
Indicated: value=13.0 unit=mm
